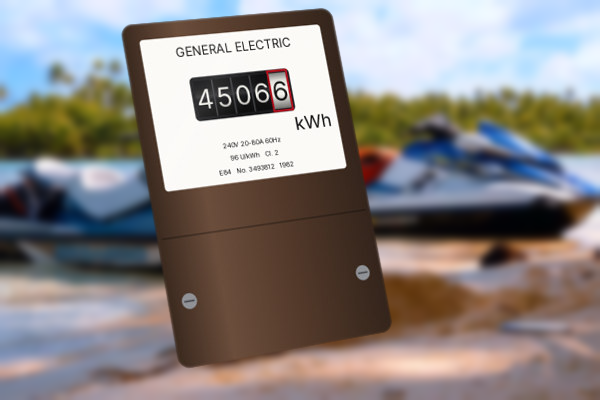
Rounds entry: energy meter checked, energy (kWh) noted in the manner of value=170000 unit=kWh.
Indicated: value=4506.6 unit=kWh
